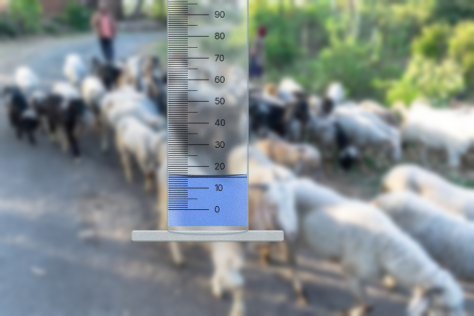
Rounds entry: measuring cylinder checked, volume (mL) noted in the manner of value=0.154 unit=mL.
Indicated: value=15 unit=mL
